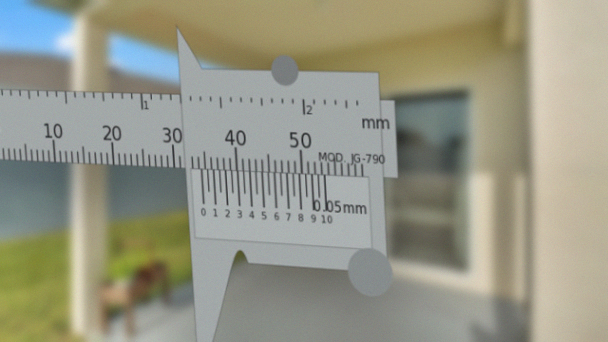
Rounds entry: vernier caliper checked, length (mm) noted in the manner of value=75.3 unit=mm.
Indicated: value=34.4 unit=mm
